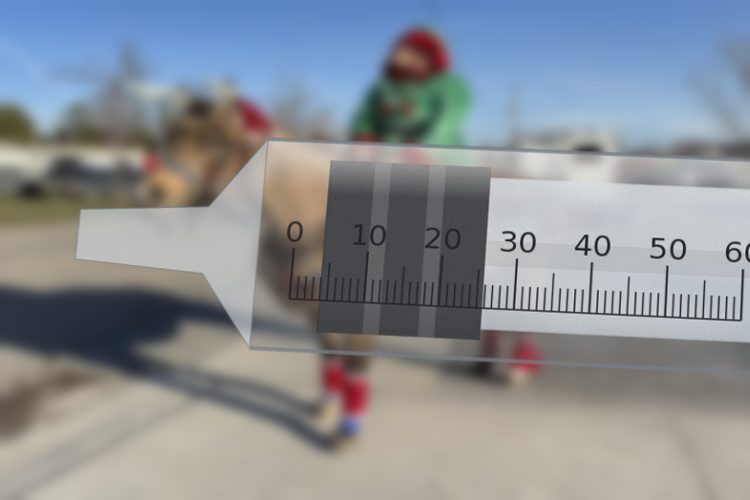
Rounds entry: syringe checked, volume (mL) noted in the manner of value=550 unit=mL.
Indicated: value=4 unit=mL
